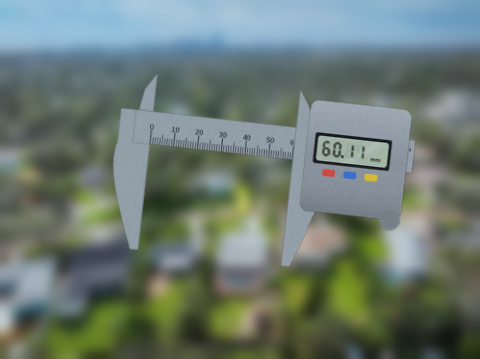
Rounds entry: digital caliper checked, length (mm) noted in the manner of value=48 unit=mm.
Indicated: value=60.11 unit=mm
